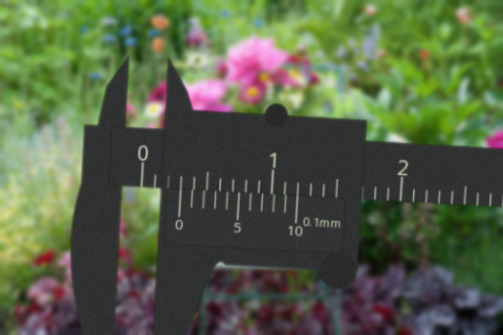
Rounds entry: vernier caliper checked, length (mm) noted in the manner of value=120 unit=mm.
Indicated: value=3.0 unit=mm
